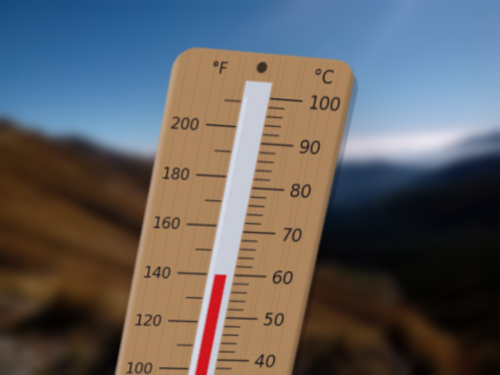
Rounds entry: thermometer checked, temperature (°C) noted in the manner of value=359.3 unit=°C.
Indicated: value=60 unit=°C
